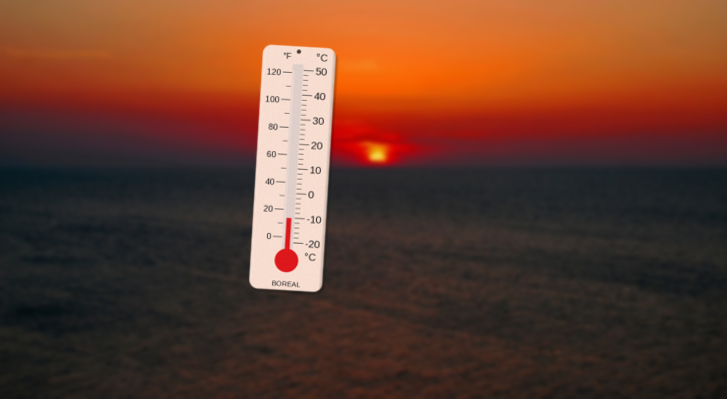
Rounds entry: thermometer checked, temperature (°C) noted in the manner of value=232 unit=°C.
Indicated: value=-10 unit=°C
